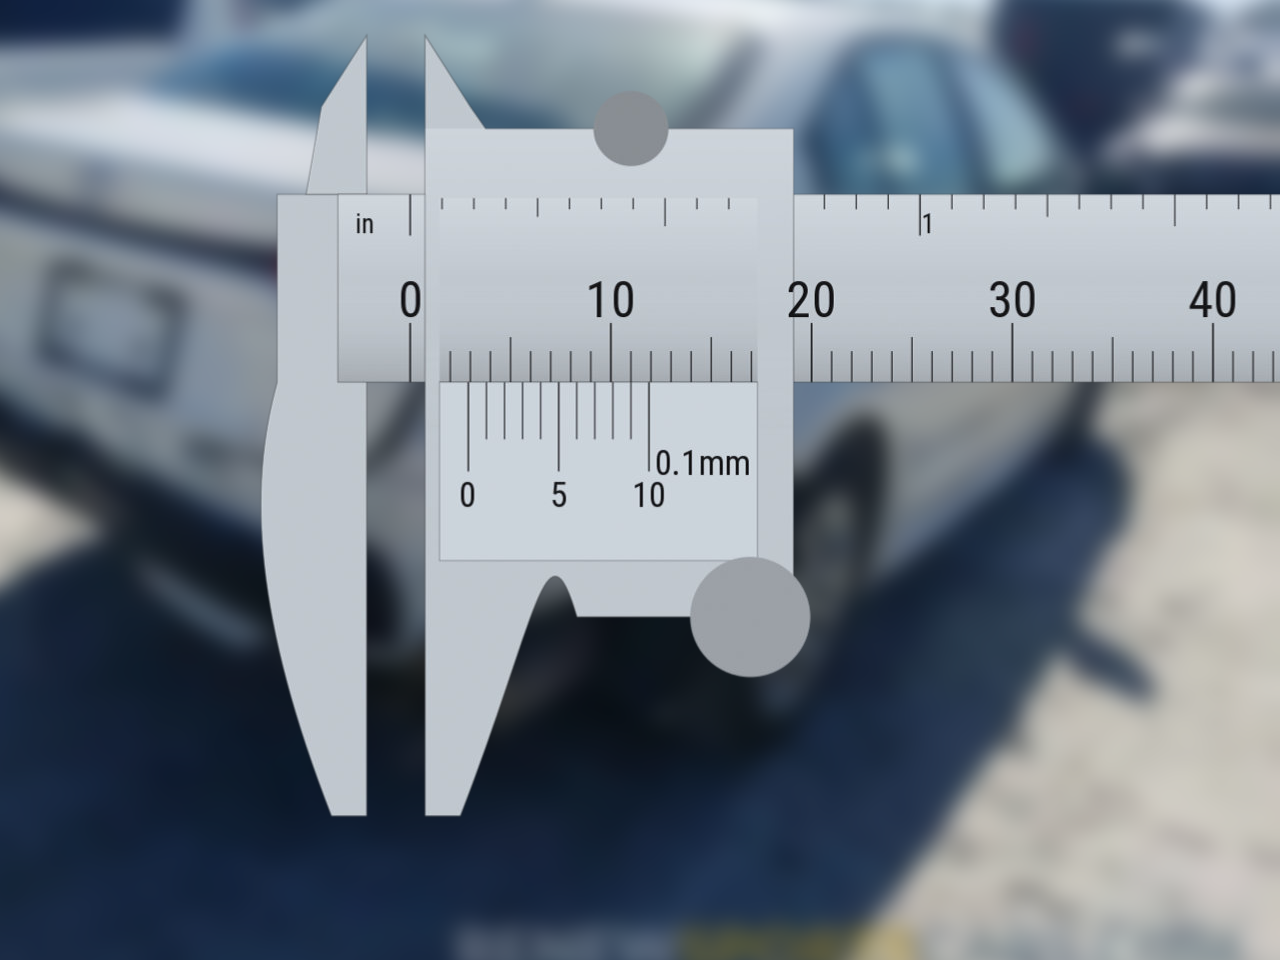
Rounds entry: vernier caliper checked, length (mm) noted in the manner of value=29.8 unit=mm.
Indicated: value=2.9 unit=mm
